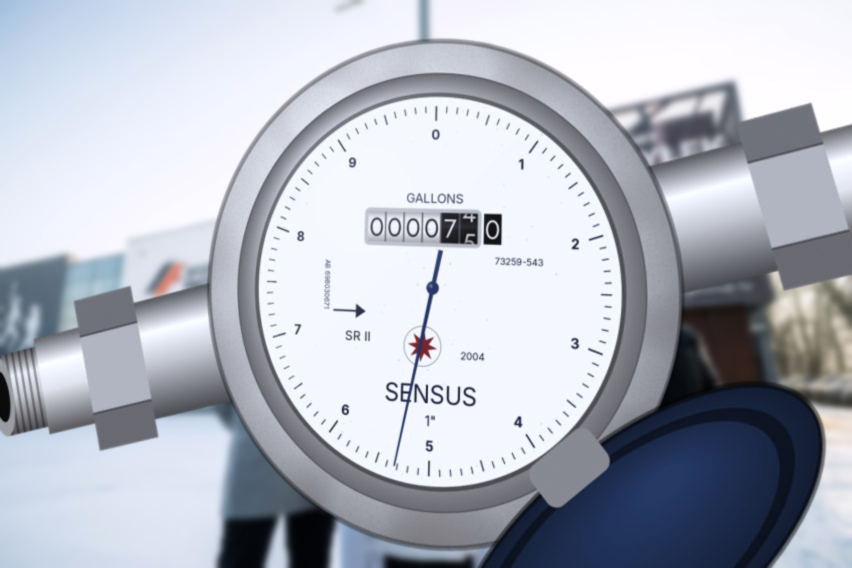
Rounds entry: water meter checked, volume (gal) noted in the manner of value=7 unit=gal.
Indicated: value=745.3 unit=gal
